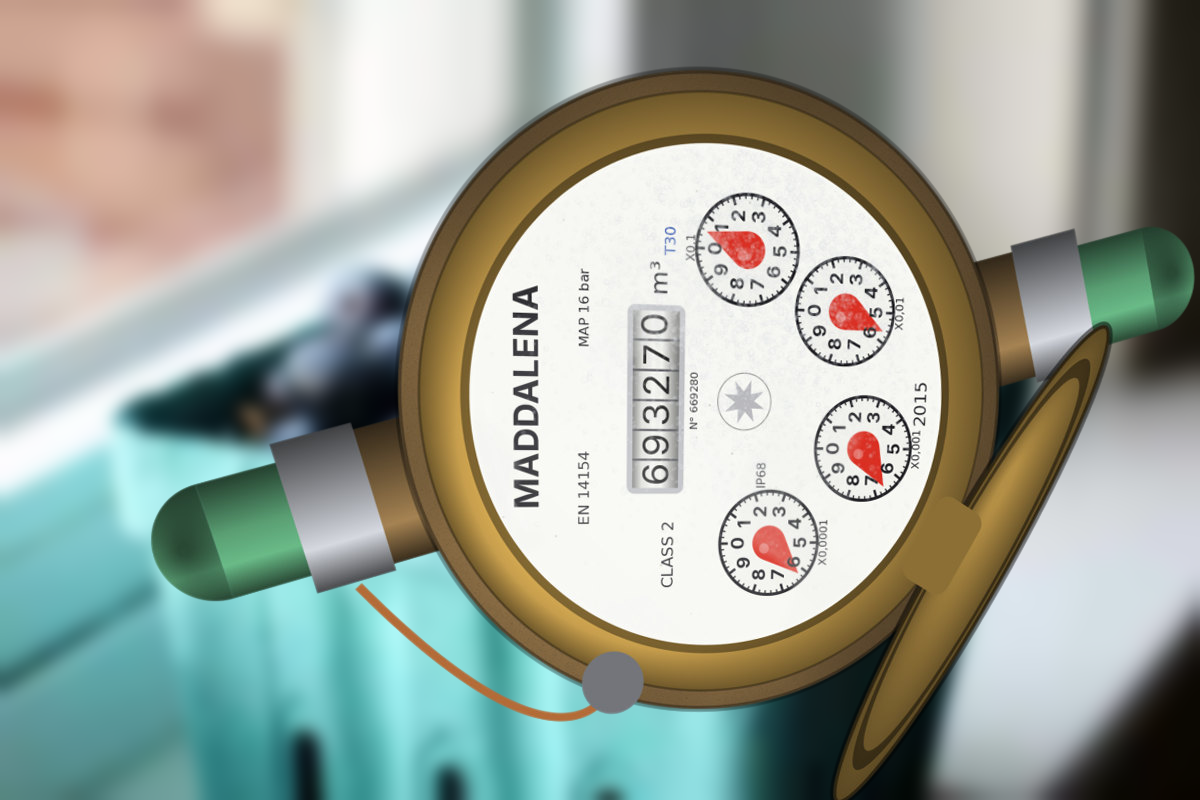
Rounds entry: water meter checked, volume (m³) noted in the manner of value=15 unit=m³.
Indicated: value=693270.0566 unit=m³
